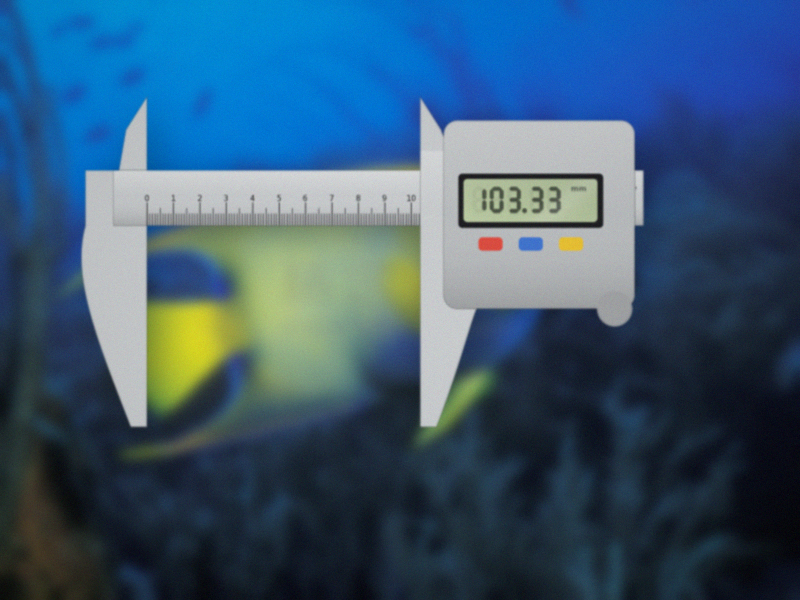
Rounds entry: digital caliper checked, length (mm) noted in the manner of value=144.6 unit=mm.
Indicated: value=103.33 unit=mm
